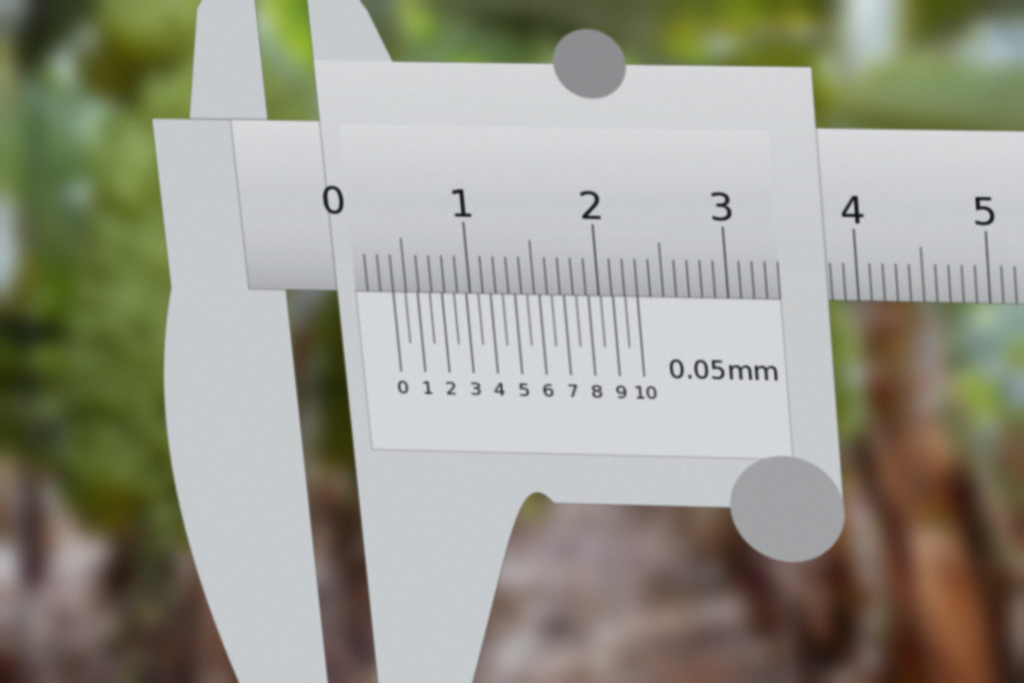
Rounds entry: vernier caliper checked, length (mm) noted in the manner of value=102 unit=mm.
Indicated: value=4.0 unit=mm
